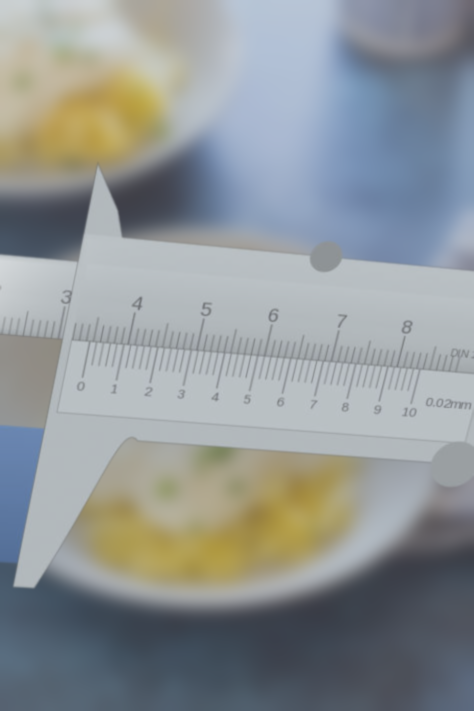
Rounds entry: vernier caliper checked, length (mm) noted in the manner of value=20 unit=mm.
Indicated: value=34.5 unit=mm
